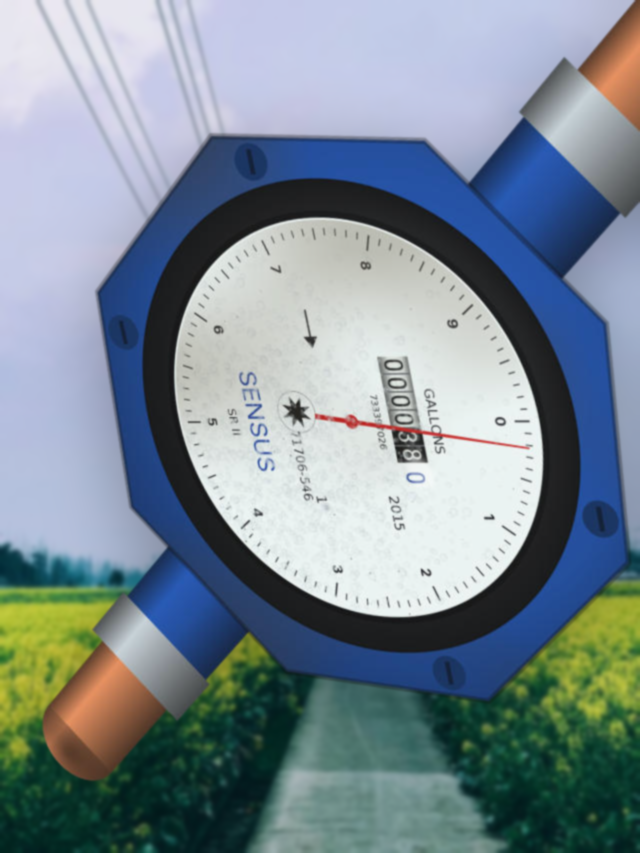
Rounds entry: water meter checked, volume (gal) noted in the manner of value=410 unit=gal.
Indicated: value=380.2 unit=gal
